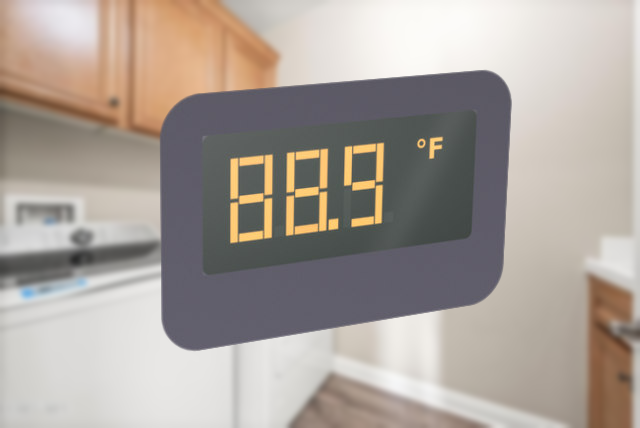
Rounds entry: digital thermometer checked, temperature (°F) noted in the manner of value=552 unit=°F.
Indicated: value=88.9 unit=°F
